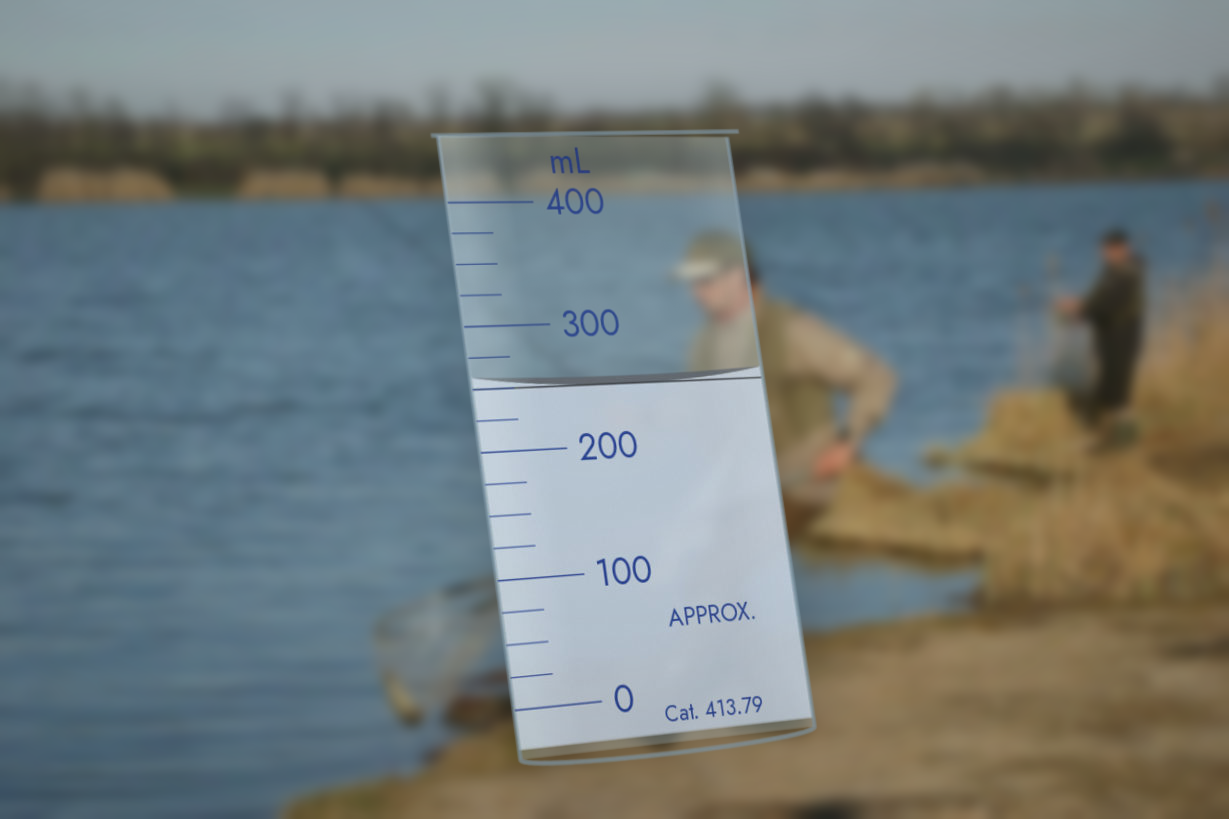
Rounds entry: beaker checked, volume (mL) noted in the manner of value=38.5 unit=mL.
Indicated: value=250 unit=mL
